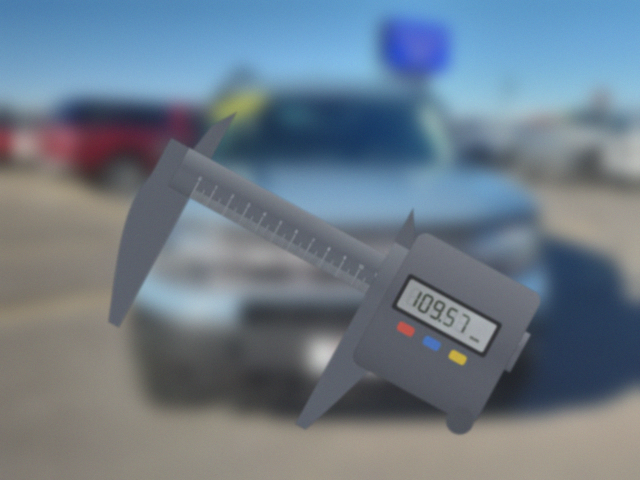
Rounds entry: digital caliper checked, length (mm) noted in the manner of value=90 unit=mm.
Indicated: value=109.57 unit=mm
